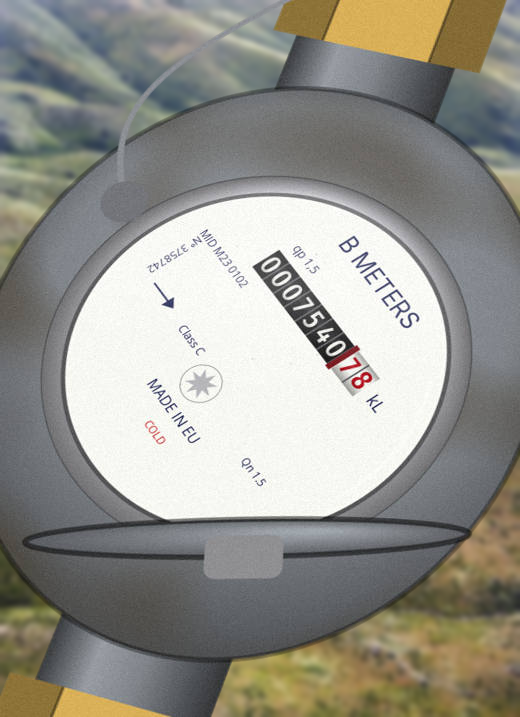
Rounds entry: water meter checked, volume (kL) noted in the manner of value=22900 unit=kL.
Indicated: value=7540.78 unit=kL
